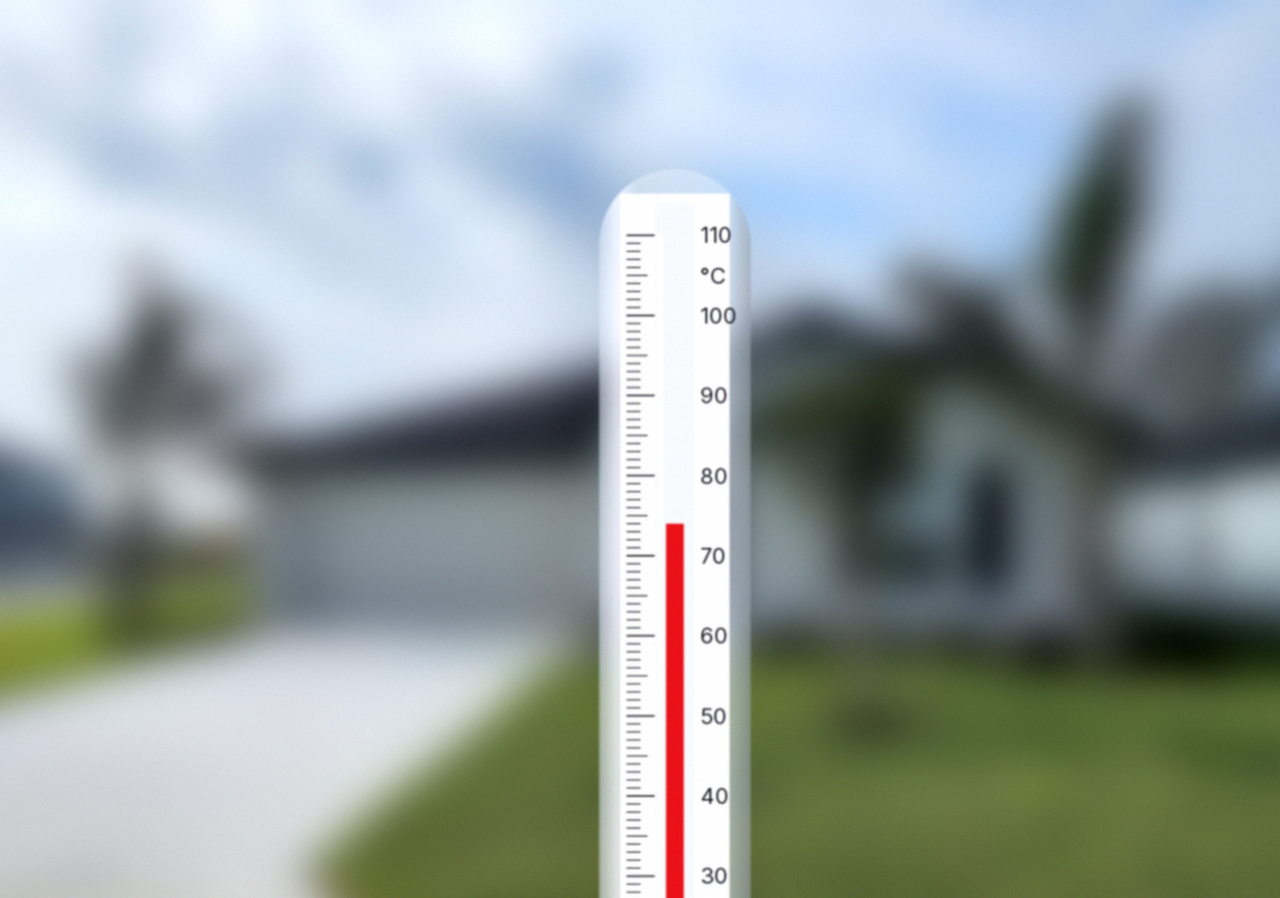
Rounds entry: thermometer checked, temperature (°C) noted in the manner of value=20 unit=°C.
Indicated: value=74 unit=°C
